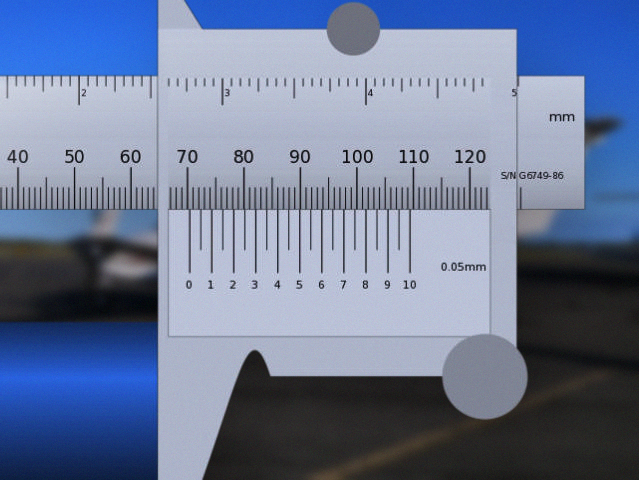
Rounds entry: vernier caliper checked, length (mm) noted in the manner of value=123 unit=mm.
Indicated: value=70.4 unit=mm
